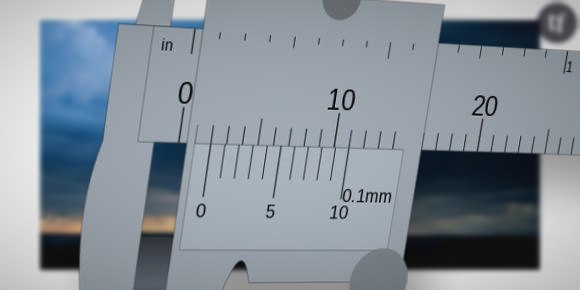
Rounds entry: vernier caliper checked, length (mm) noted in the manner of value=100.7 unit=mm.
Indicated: value=2.0 unit=mm
